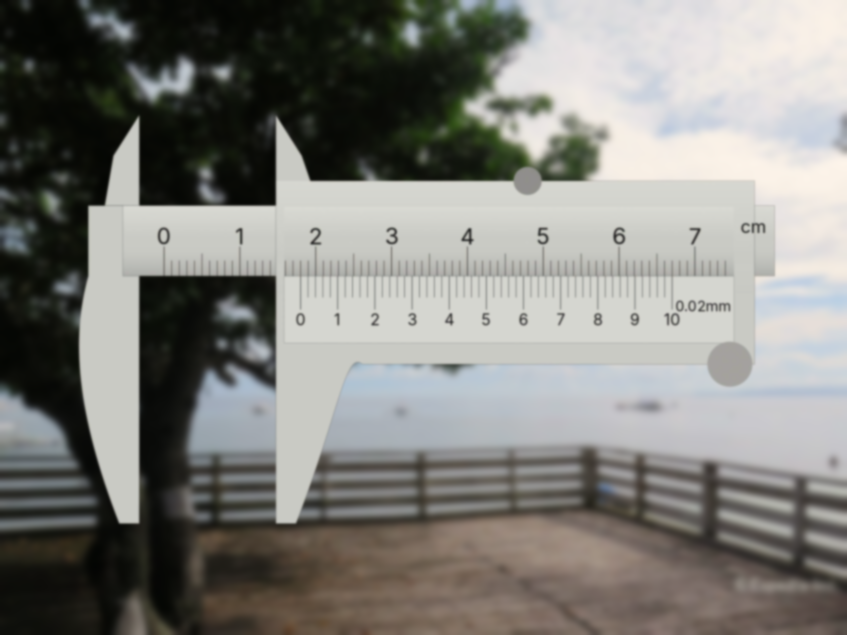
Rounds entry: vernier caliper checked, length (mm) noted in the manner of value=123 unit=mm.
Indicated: value=18.0 unit=mm
